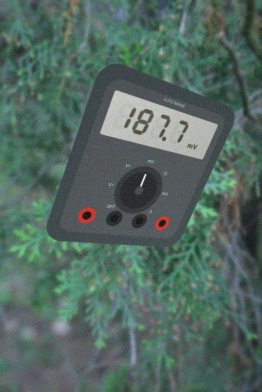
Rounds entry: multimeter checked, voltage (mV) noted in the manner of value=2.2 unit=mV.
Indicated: value=187.7 unit=mV
